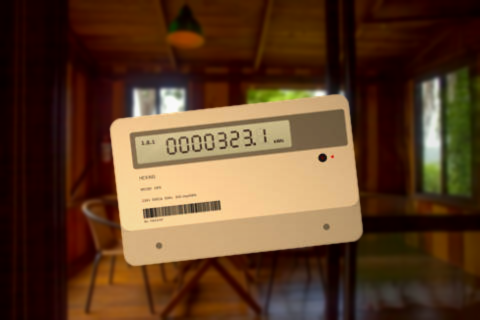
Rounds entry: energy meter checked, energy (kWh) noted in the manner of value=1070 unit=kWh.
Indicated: value=323.1 unit=kWh
